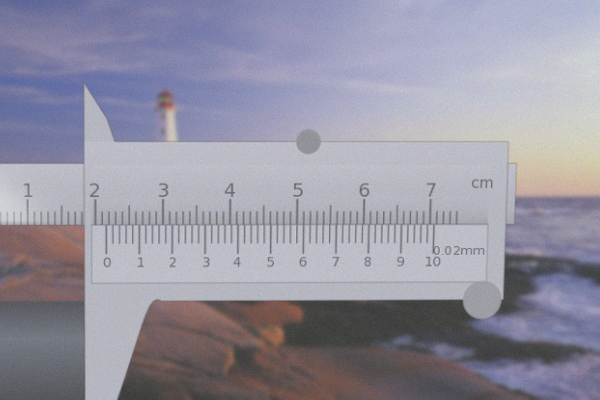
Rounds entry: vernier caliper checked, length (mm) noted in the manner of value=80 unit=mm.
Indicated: value=21.6 unit=mm
